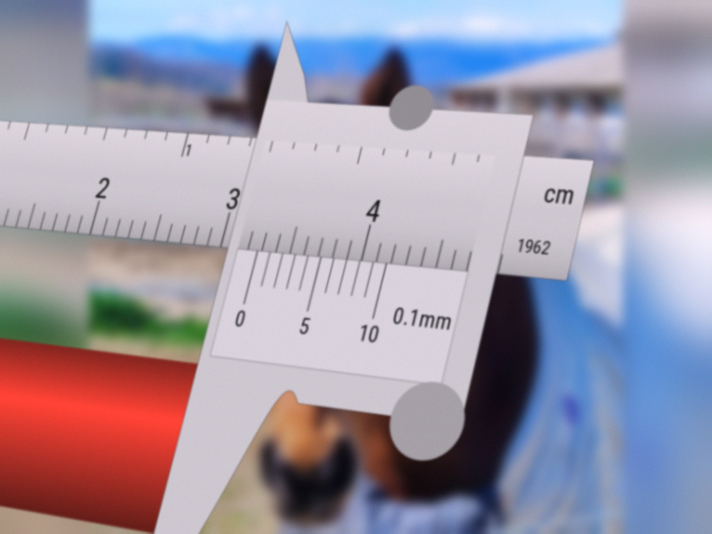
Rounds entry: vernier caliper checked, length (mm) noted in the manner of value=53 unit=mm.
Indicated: value=32.7 unit=mm
